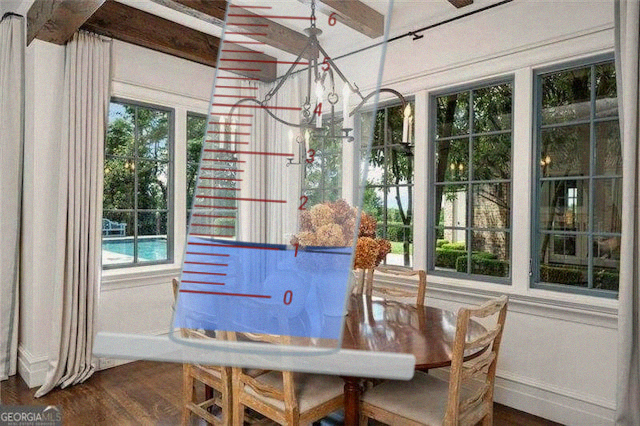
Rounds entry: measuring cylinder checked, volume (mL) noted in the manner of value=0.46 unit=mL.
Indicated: value=1 unit=mL
